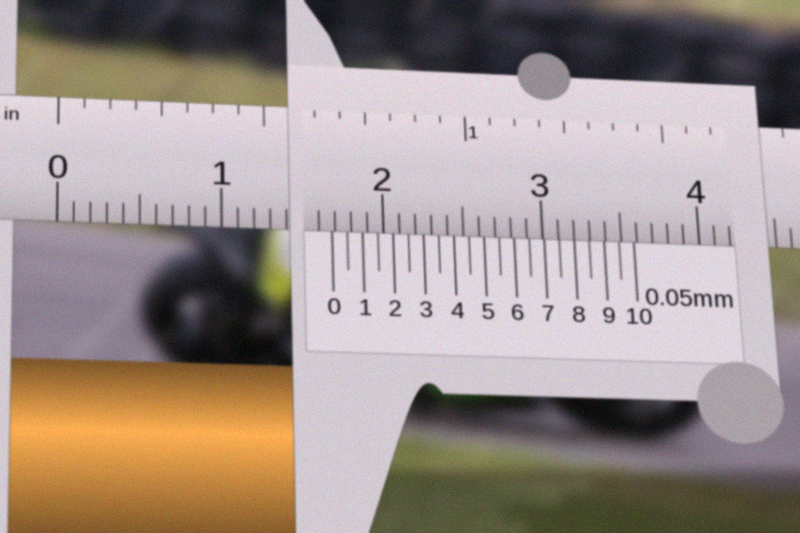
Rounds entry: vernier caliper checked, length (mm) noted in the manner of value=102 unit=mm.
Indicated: value=16.8 unit=mm
